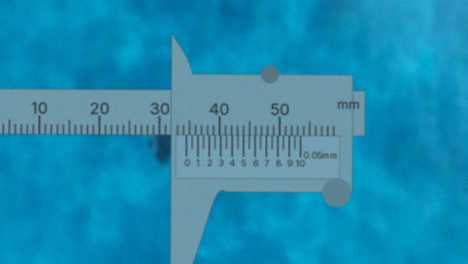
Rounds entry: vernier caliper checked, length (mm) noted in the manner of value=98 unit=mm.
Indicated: value=34.5 unit=mm
